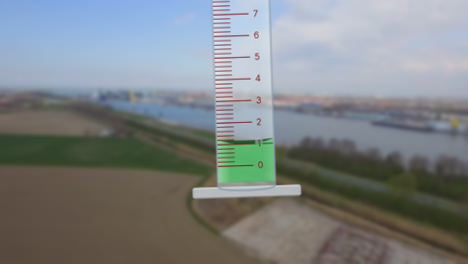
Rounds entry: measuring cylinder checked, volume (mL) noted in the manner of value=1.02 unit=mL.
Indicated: value=1 unit=mL
